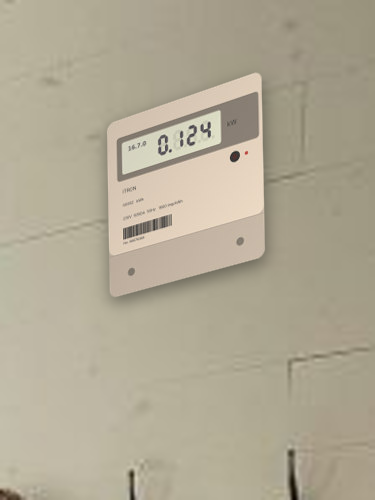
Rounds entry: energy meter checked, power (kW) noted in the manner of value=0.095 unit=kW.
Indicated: value=0.124 unit=kW
